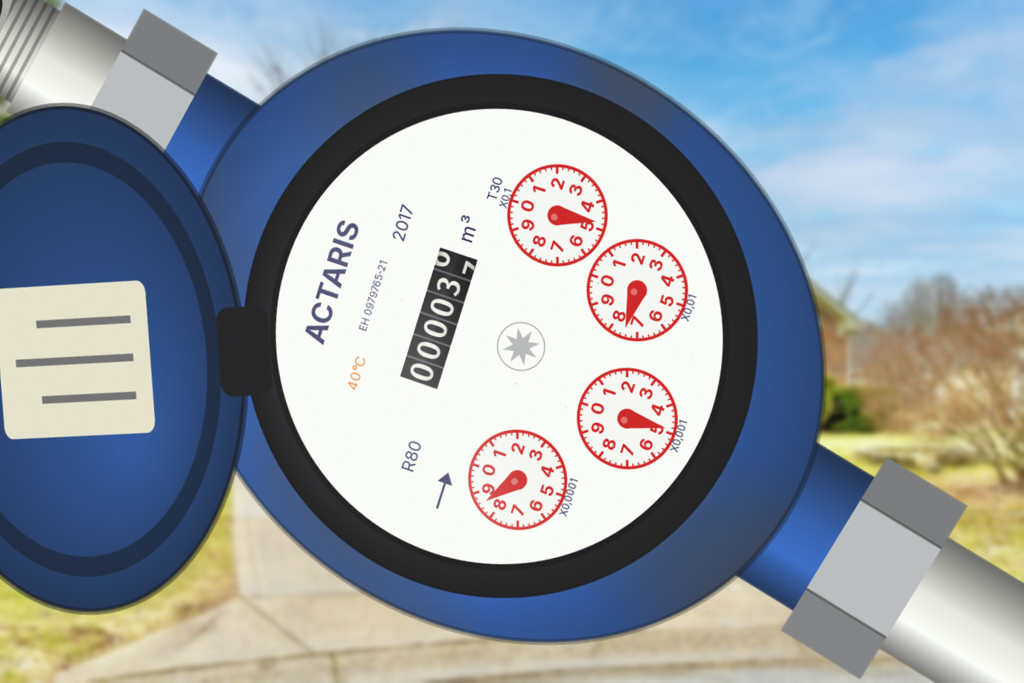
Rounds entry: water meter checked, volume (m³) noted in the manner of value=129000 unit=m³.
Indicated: value=36.4748 unit=m³
